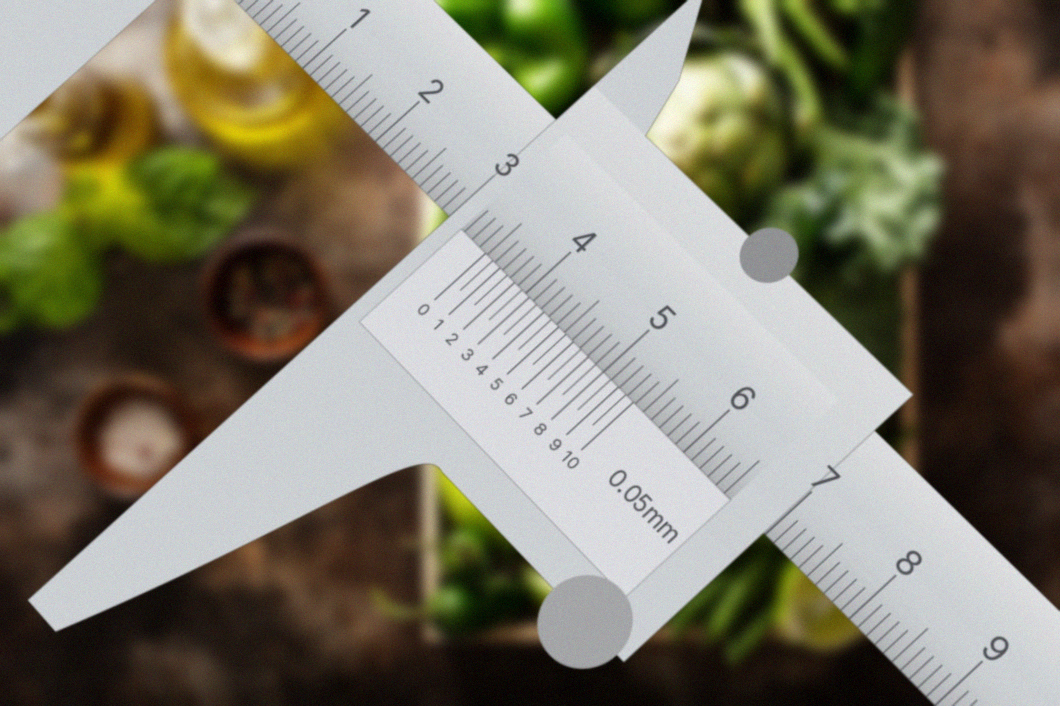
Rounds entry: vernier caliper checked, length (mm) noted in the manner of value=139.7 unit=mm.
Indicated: value=34.8 unit=mm
